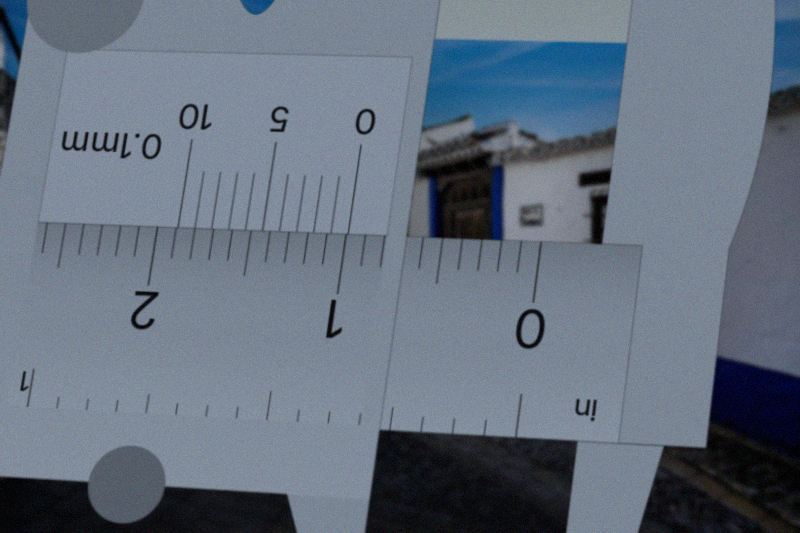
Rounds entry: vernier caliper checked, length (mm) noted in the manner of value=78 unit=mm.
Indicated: value=9.9 unit=mm
